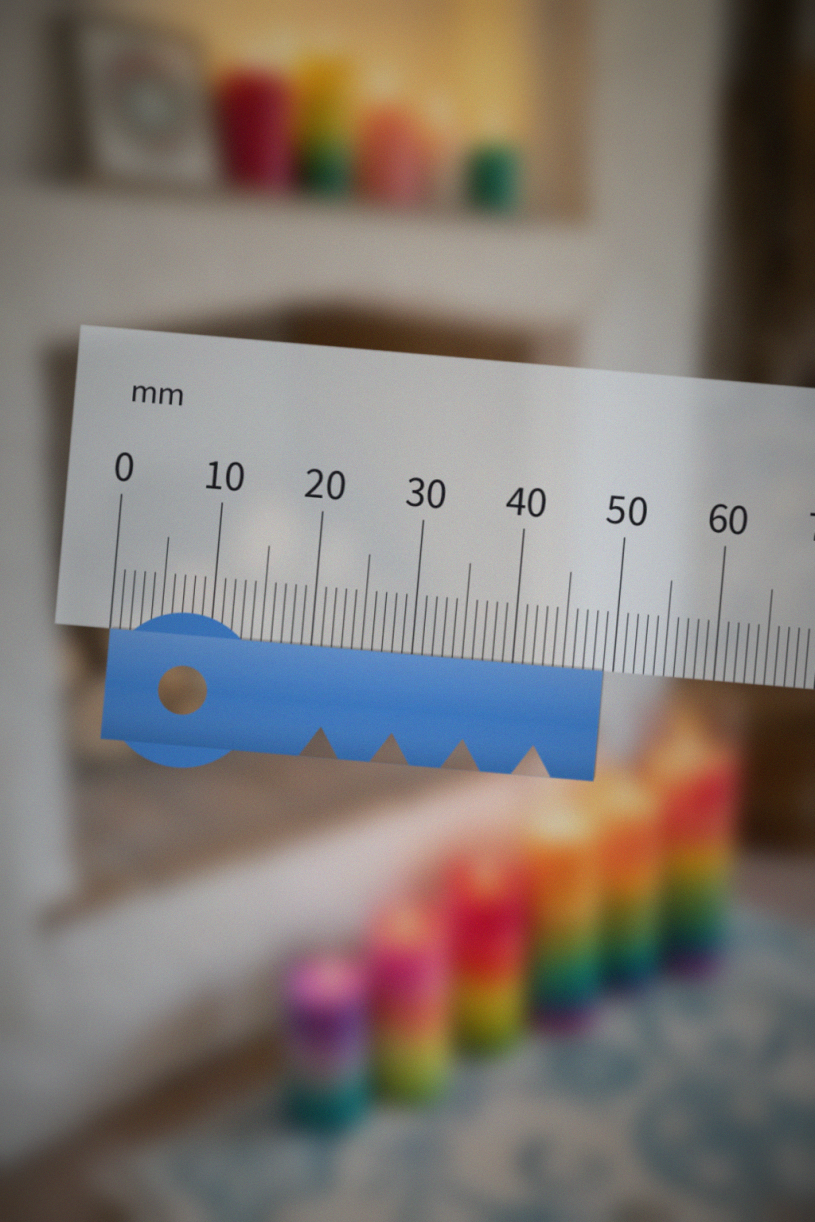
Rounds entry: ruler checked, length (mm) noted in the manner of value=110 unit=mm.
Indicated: value=49 unit=mm
